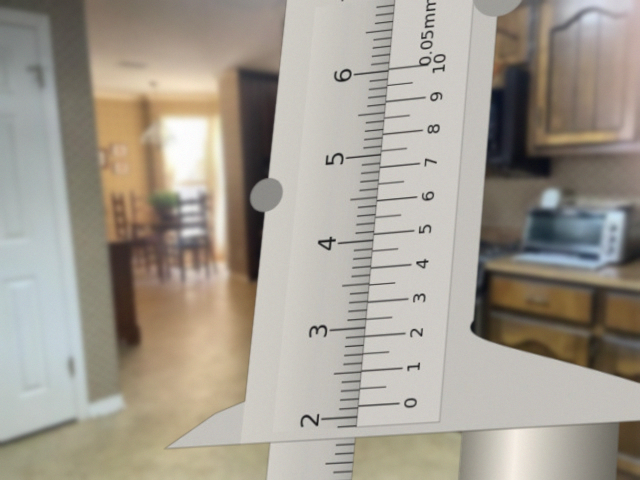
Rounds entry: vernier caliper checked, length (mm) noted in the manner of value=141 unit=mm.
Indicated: value=21.2 unit=mm
